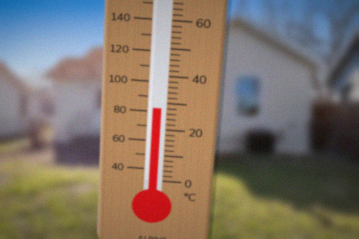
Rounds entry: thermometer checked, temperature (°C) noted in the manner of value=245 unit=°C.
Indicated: value=28 unit=°C
